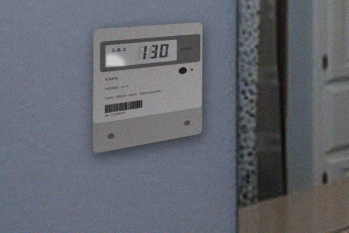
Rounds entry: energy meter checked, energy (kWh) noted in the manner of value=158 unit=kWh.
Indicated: value=130 unit=kWh
